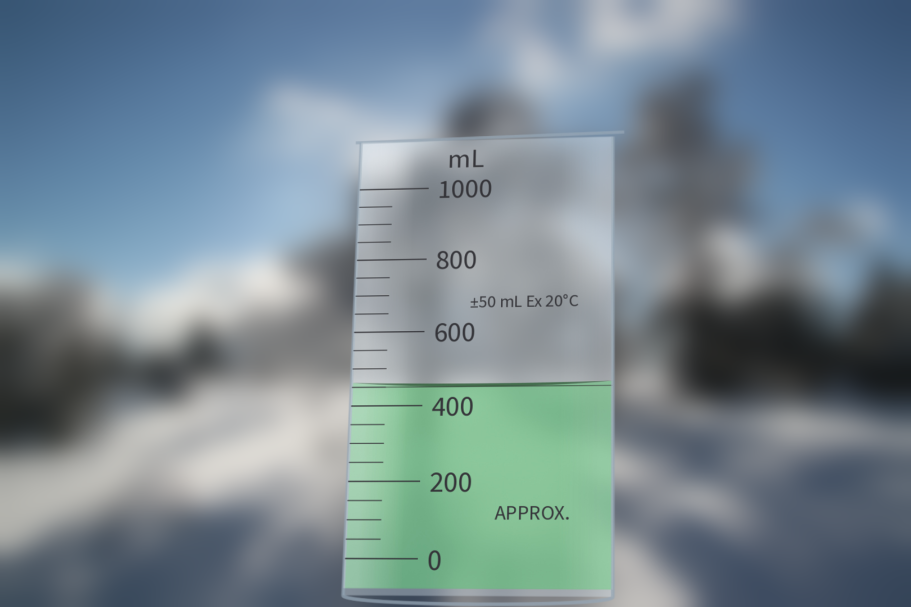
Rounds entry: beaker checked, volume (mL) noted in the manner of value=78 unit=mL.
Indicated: value=450 unit=mL
